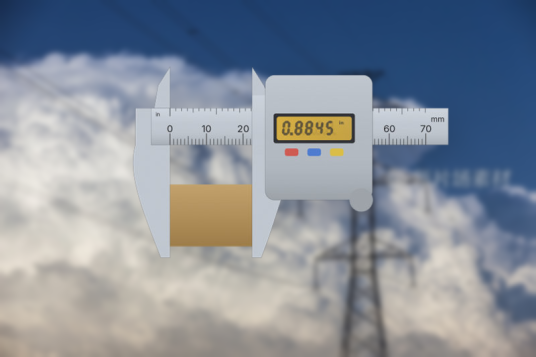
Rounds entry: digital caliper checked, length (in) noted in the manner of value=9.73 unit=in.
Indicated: value=0.8845 unit=in
